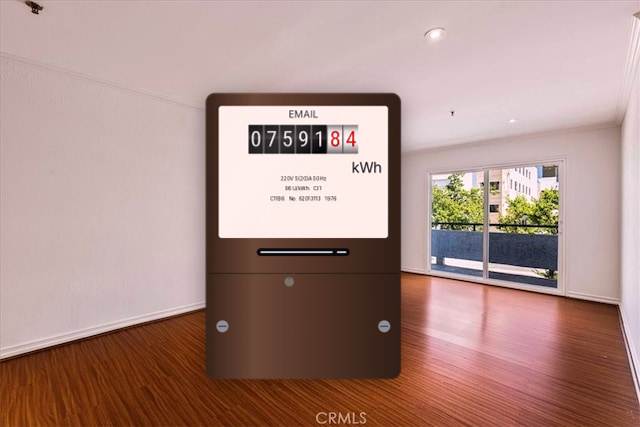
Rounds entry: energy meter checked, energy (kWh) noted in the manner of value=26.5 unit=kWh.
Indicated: value=7591.84 unit=kWh
